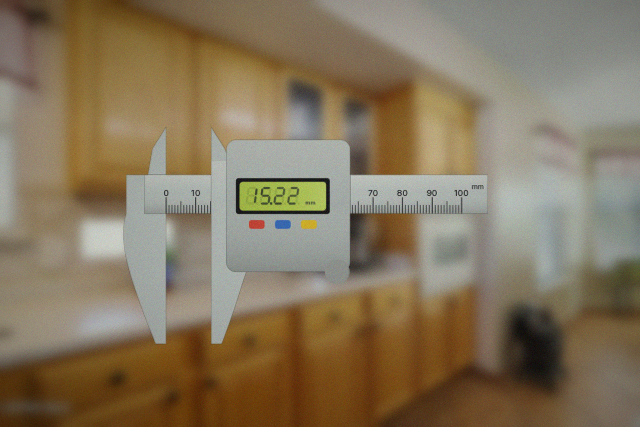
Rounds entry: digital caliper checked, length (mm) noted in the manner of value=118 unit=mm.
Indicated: value=15.22 unit=mm
